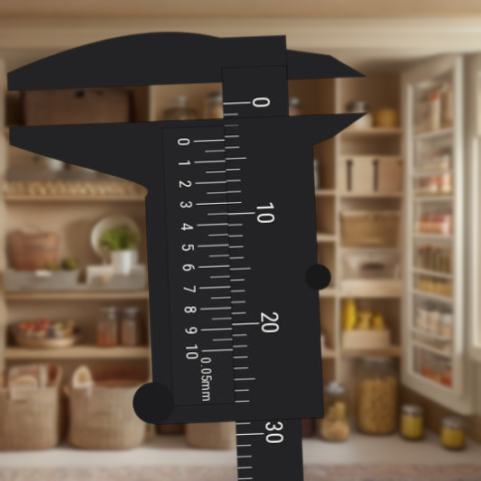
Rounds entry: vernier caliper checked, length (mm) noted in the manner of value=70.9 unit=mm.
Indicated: value=3.3 unit=mm
